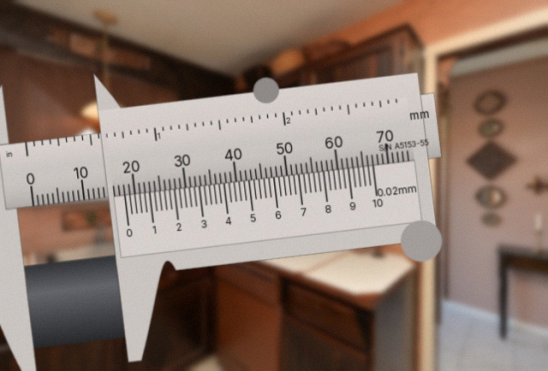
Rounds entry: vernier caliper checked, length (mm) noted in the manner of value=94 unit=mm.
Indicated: value=18.0 unit=mm
